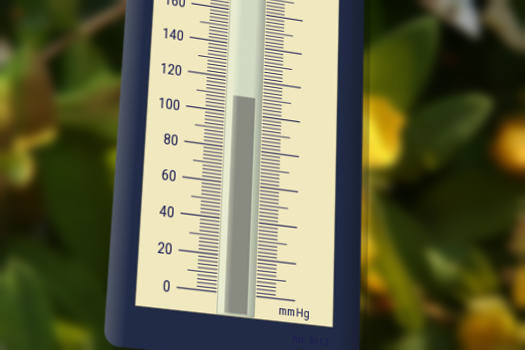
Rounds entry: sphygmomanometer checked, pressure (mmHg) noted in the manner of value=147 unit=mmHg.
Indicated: value=110 unit=mmHg
